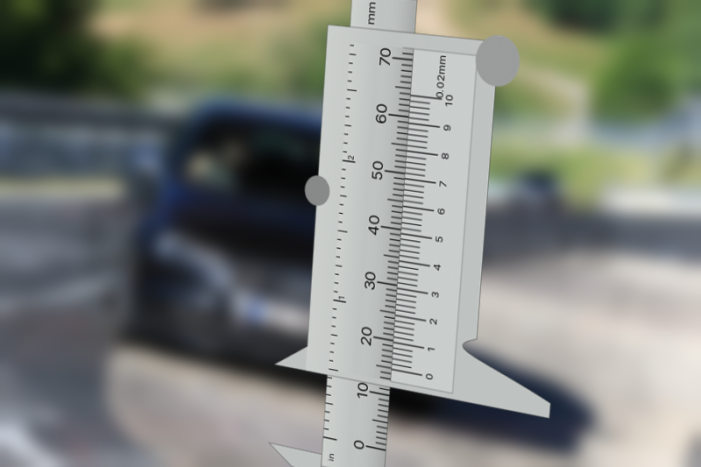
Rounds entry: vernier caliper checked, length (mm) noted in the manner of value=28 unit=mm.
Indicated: value=14.8 unit=mm
